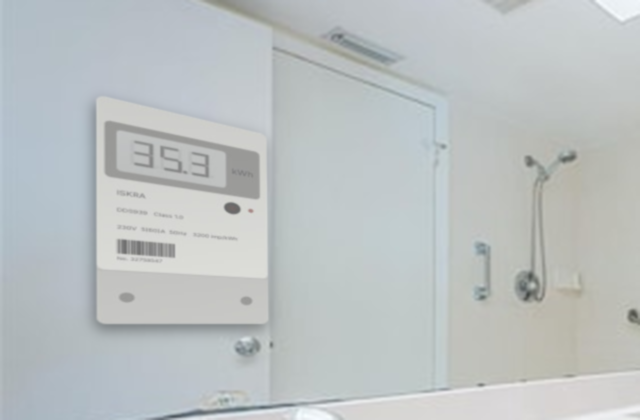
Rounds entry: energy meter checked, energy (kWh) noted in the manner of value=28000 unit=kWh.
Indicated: value=35.3 unit=kWh
